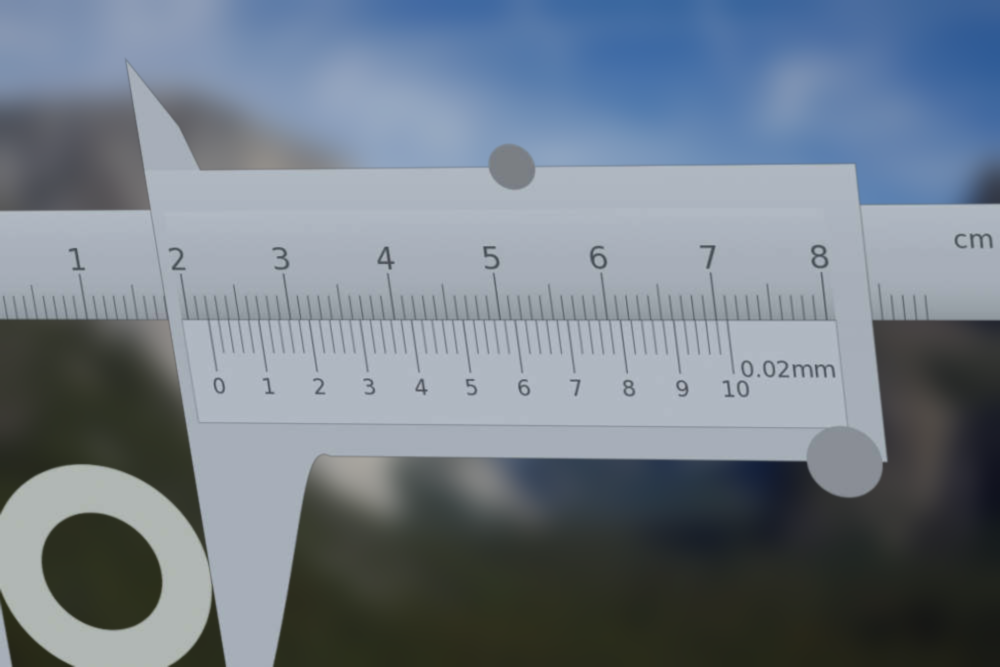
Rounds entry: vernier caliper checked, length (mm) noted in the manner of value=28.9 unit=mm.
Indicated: value=22.0 unit=mm
